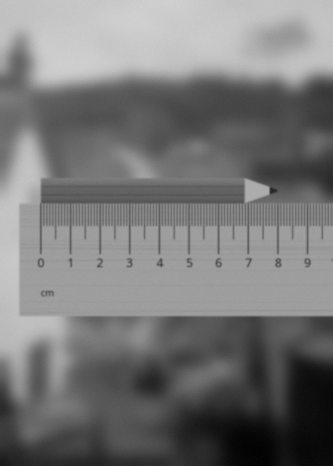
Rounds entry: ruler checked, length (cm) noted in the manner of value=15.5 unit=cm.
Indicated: value=8 unit=cm
